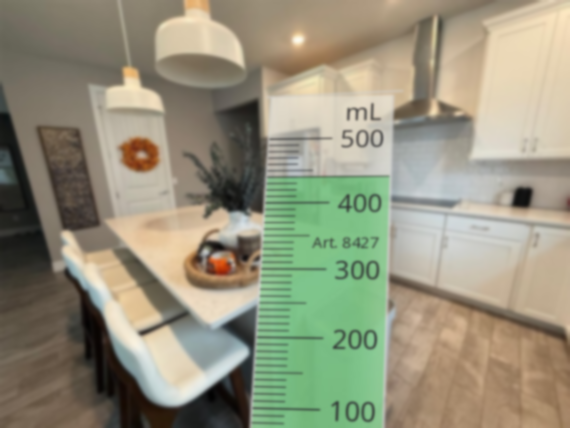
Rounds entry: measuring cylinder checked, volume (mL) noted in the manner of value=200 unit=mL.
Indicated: value=440 unit=mL
